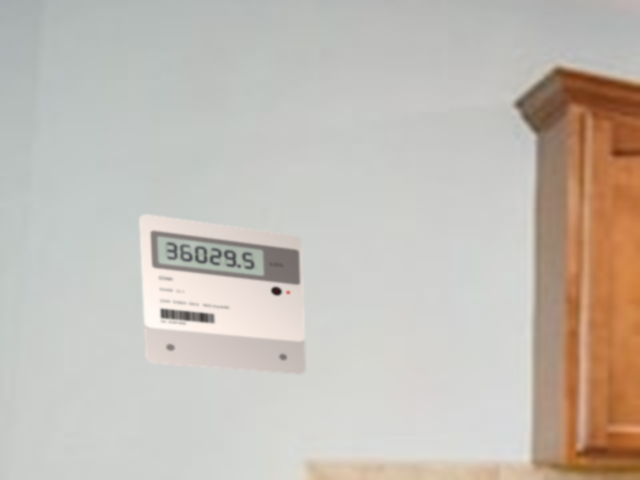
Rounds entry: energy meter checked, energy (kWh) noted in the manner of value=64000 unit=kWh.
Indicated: value=36029.5 unit=kWh
